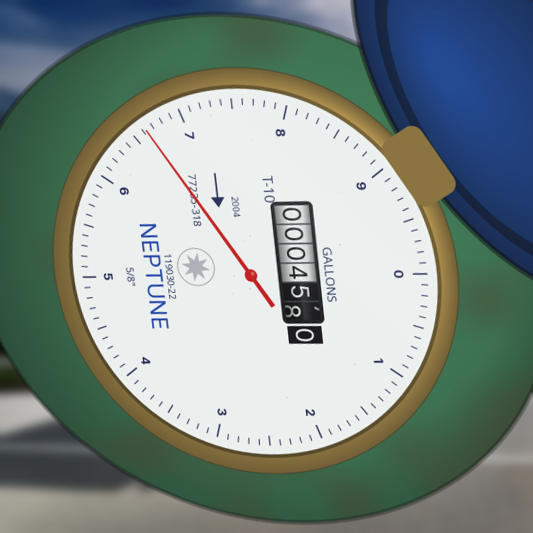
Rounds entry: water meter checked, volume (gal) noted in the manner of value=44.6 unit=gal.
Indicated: value=4576.6 unit=gal
